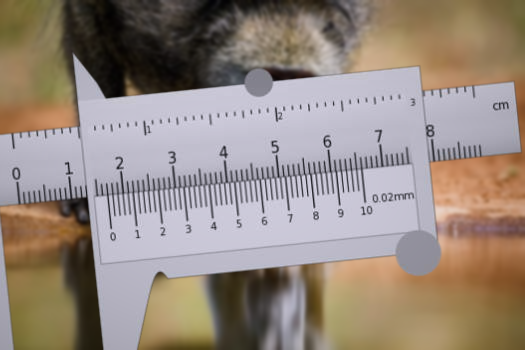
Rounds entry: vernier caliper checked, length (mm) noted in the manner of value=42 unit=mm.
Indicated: value=17.0 unit=mm
